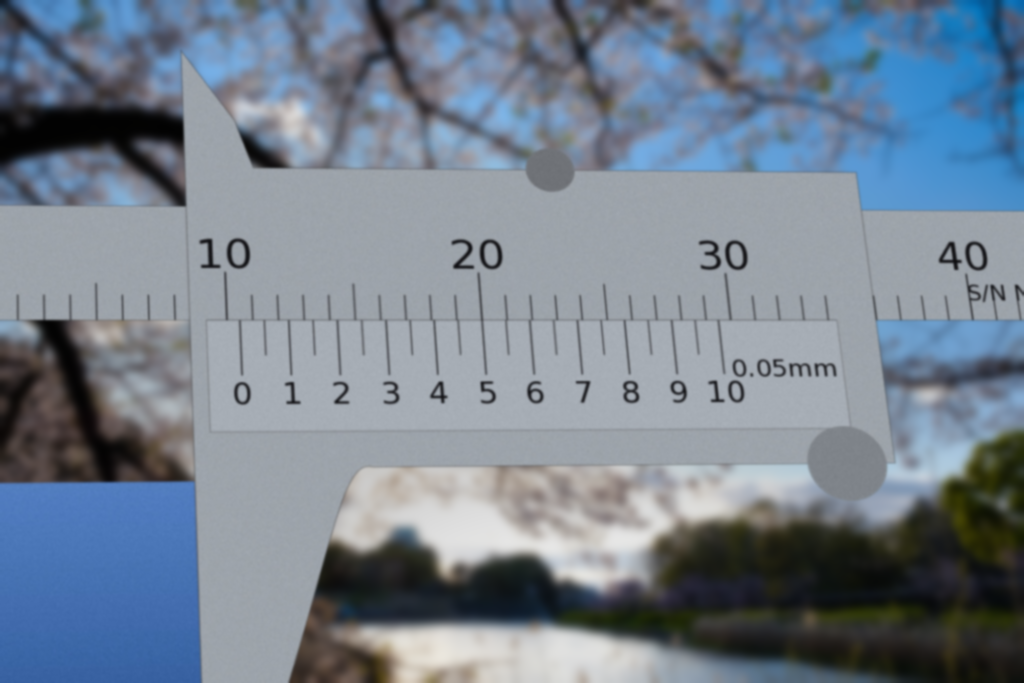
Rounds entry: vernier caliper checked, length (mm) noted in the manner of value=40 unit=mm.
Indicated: value=10.5 unit=mm
